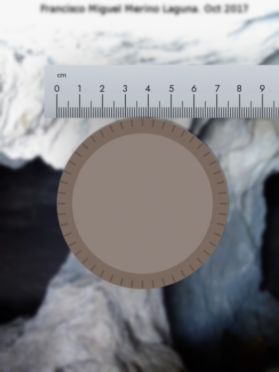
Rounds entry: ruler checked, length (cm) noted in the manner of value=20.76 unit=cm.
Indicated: value=7.5 unit=cm
